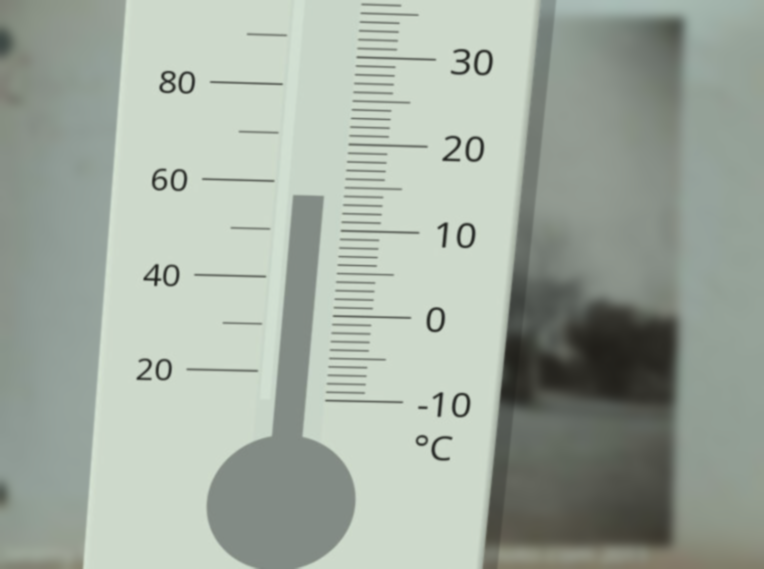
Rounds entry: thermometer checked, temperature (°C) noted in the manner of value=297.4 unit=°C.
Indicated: value=14 unit=°C
